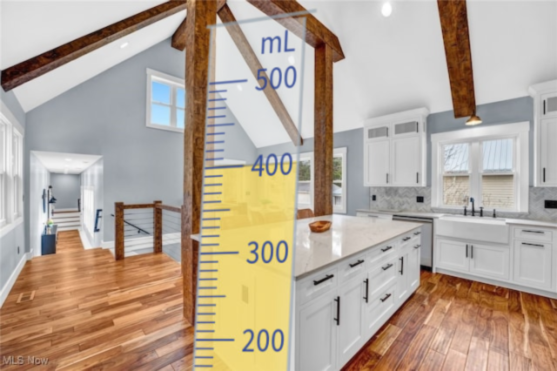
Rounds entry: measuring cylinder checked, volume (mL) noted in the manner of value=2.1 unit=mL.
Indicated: value=400 unit=mL
